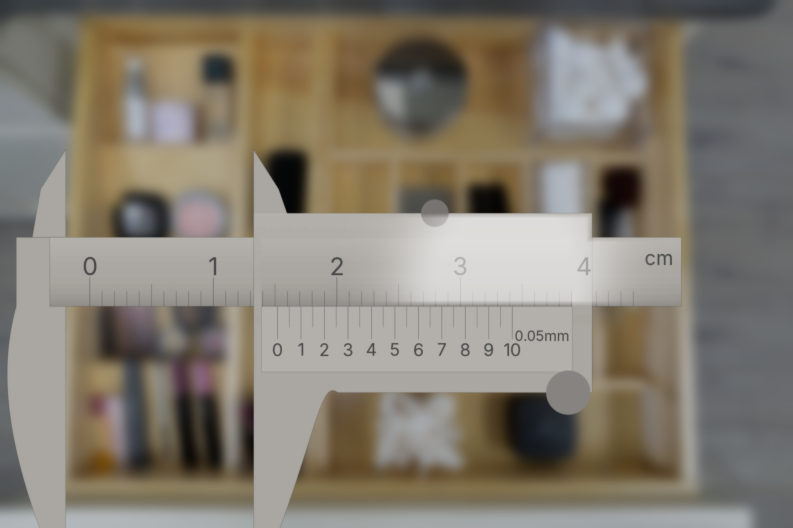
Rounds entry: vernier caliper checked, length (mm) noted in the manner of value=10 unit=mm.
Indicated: value=15.2 unit=mm
